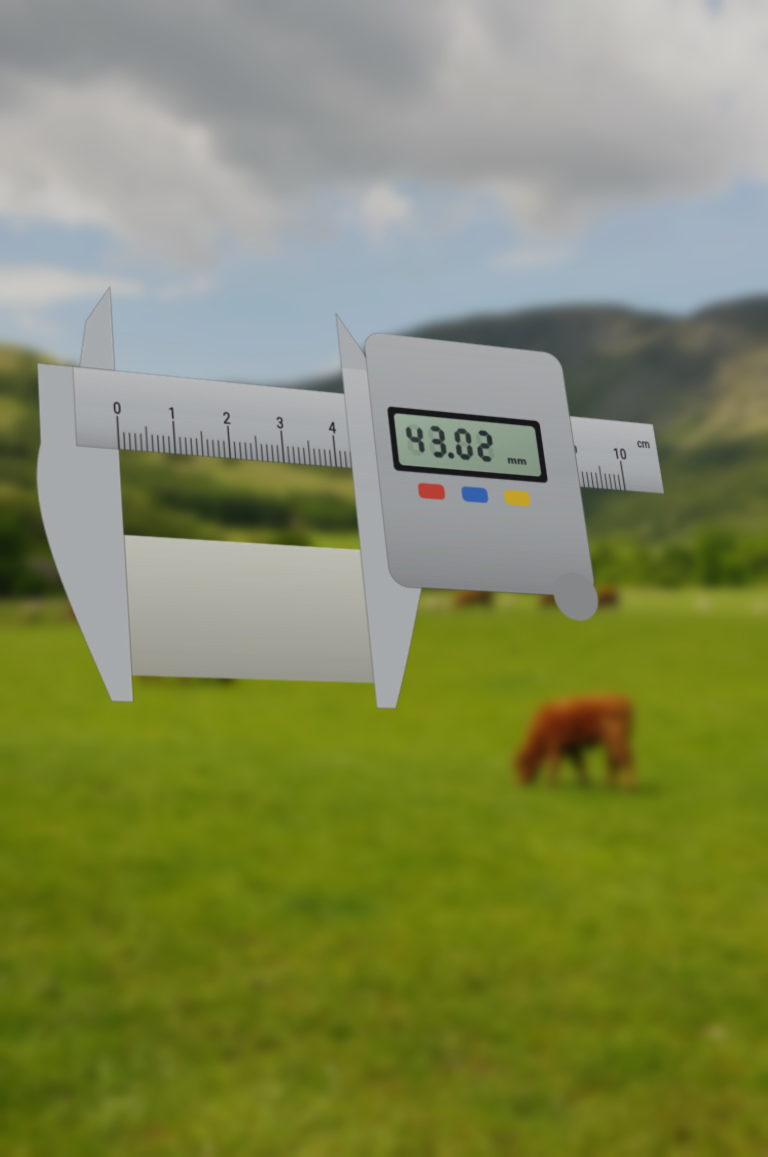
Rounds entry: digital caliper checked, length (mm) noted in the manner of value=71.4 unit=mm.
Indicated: value=43.02 unit=mm
